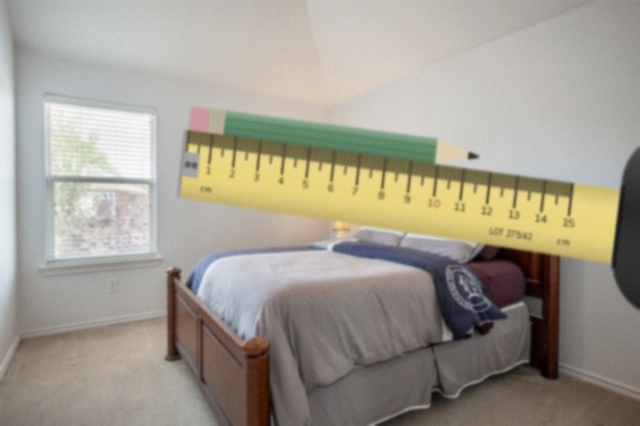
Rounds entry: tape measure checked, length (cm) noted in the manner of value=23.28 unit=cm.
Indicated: value=11.5 unit=cm
